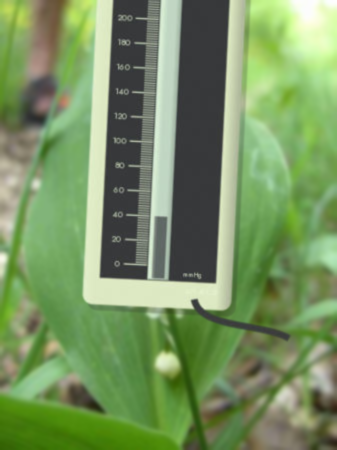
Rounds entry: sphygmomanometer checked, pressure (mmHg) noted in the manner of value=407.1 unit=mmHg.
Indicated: value=40 unit=mmHg
